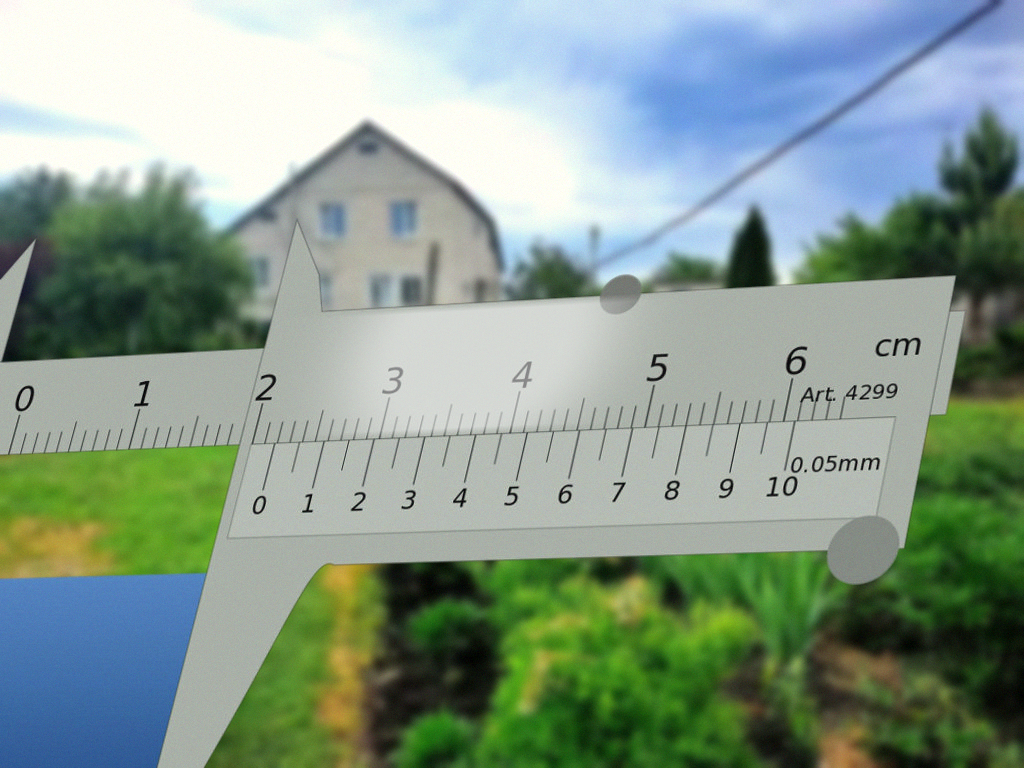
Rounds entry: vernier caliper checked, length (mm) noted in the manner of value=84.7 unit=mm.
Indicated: value=21.8 unit=mm
